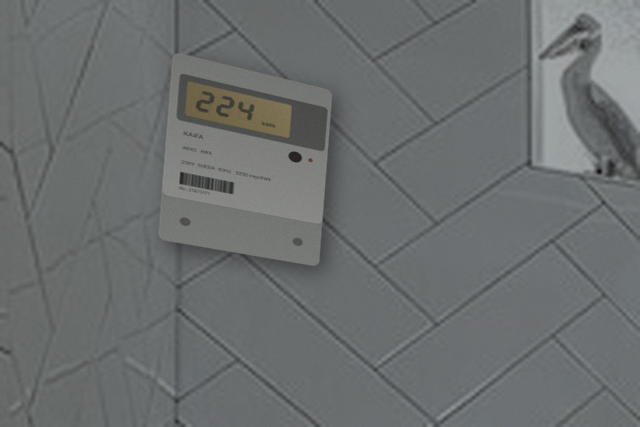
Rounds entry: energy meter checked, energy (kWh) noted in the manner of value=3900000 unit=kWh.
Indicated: value=224 unit=kWh
